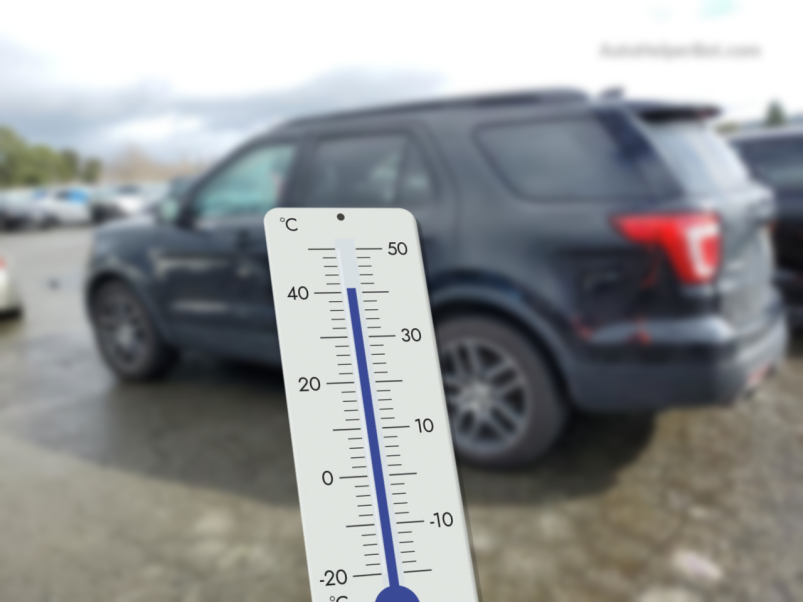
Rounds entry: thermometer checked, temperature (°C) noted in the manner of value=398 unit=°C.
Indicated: value=41 unit=°C
